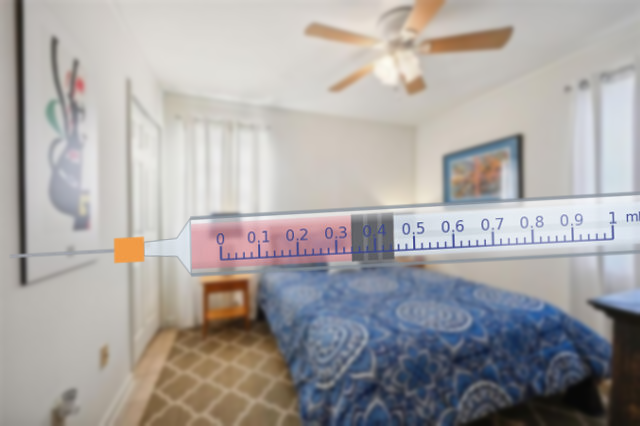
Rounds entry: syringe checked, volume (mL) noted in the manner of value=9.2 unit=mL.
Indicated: value=0.34 unit=mL
